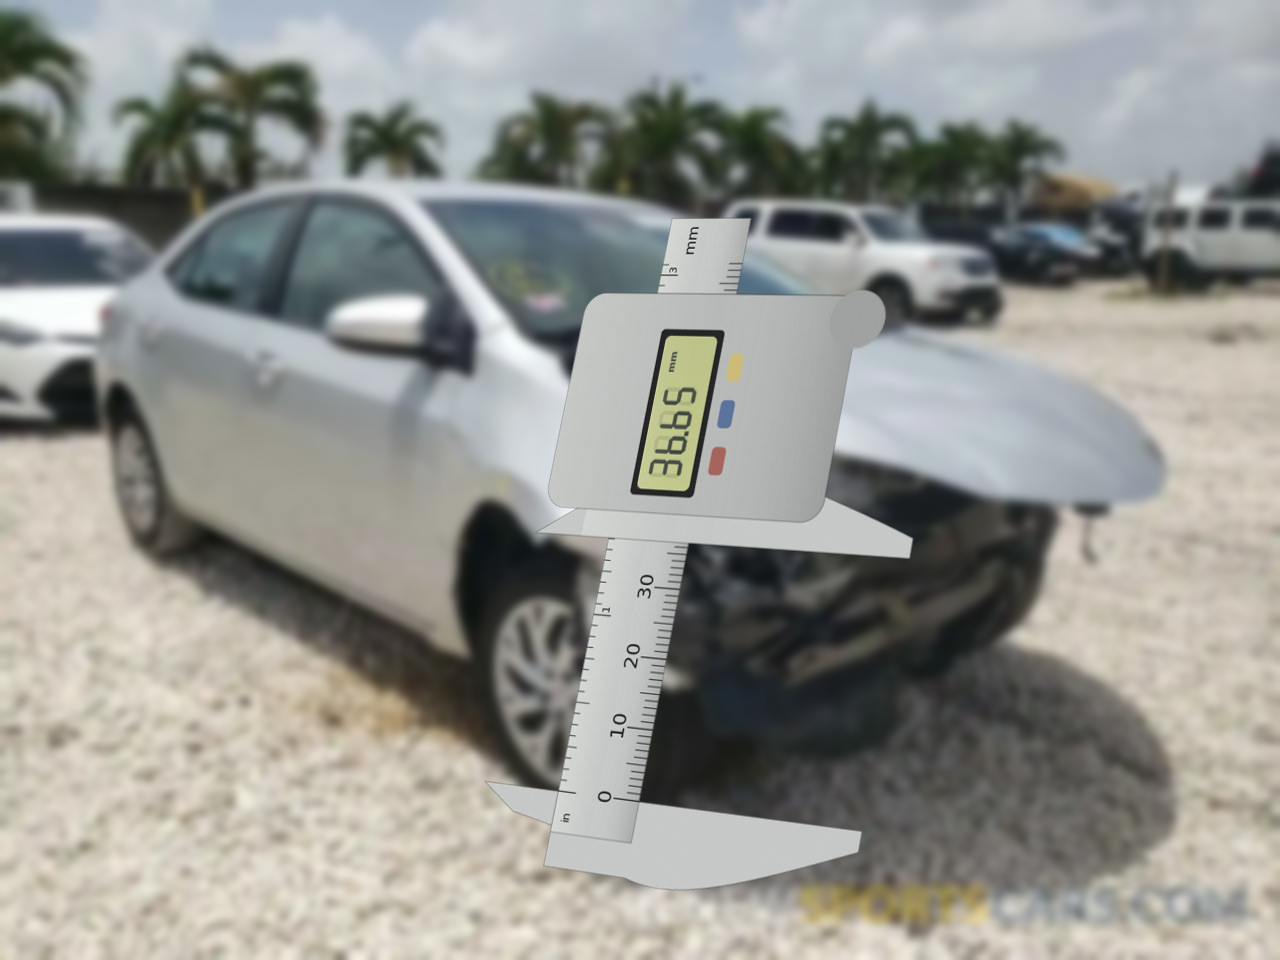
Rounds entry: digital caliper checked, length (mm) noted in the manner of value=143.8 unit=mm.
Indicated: value=36.65 unit=mm
